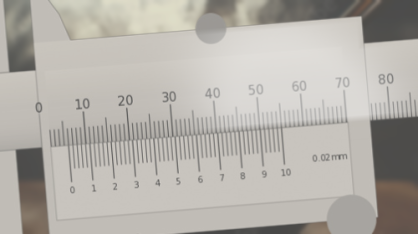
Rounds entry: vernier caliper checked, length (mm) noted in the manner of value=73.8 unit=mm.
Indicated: value=6.0 unit=mm
